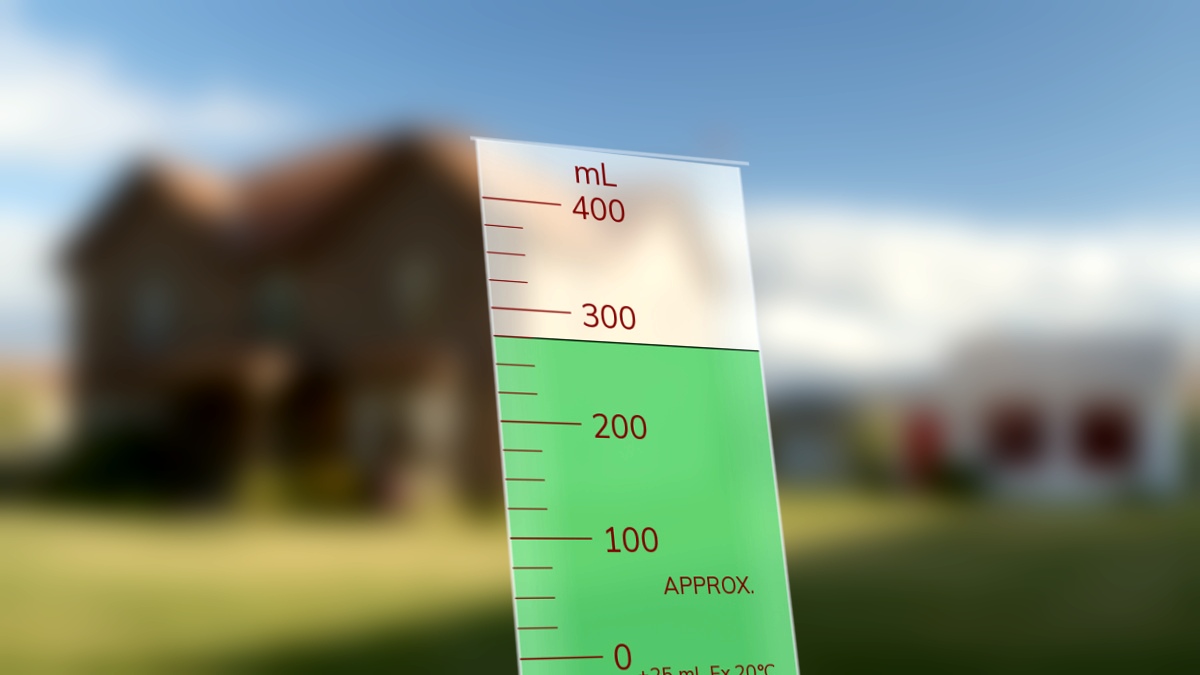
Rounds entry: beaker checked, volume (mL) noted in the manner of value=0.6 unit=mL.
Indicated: value=275 unit=mL
